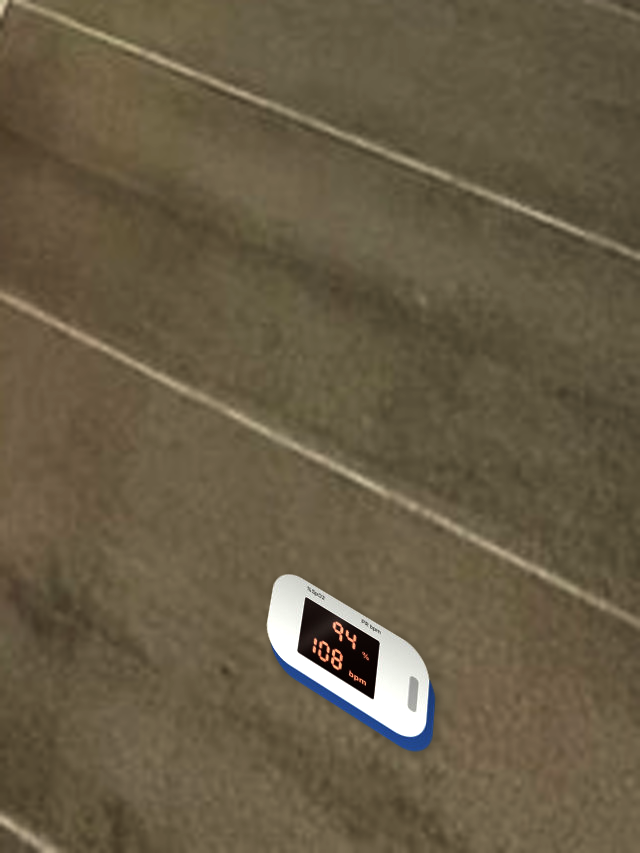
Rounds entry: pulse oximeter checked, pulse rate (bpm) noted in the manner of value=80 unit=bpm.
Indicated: value=108 unit=bpm
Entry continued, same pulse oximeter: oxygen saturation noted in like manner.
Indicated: value=94 unit=%
